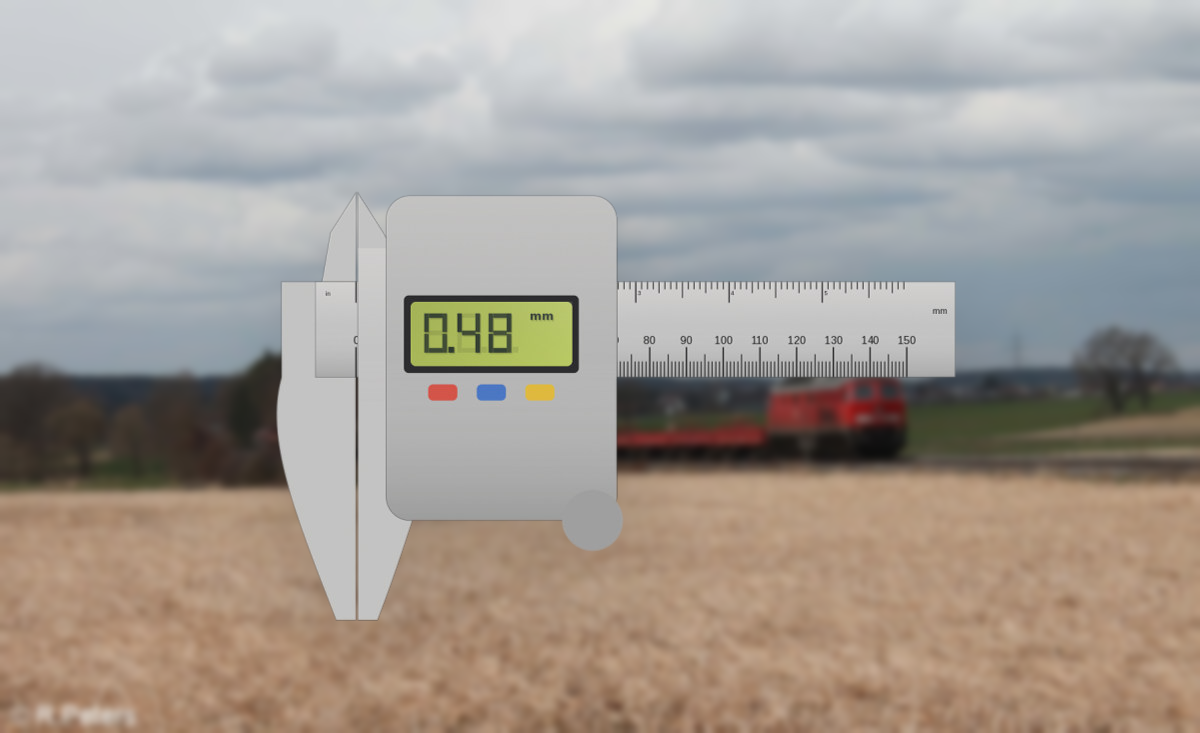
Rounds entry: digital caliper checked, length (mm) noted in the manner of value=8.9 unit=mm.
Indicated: value=0.48 unit=mm
